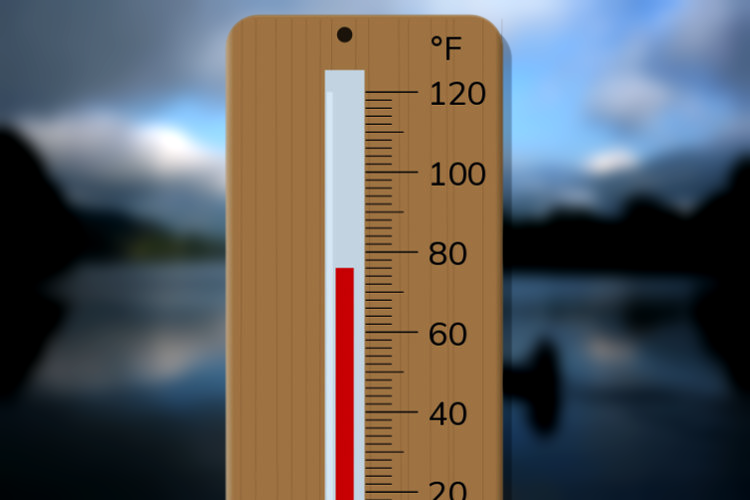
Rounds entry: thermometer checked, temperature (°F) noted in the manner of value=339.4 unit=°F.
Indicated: value=76 unit=°F
